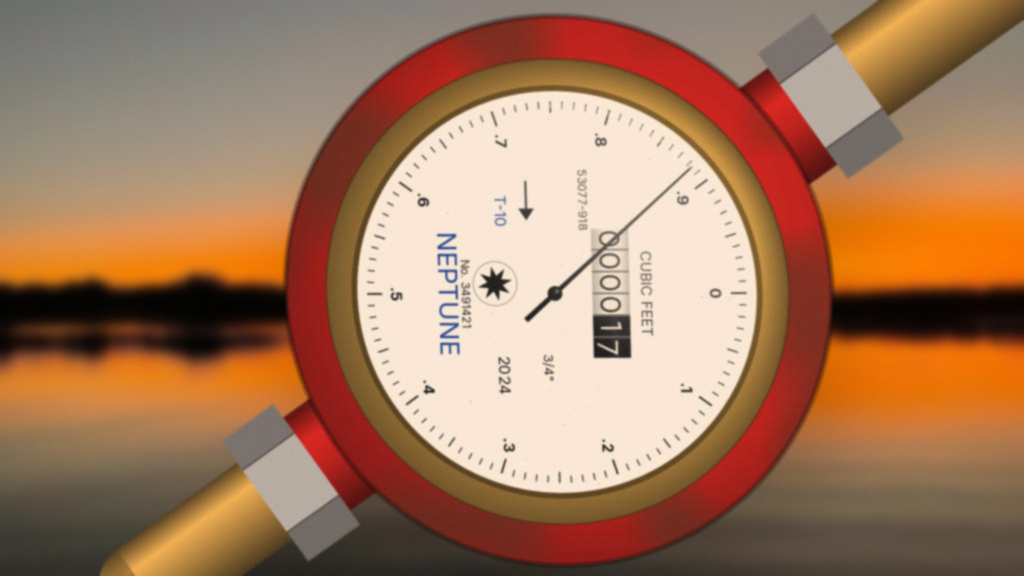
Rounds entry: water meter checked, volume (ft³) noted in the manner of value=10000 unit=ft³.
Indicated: value=16.88 unit=ft³
